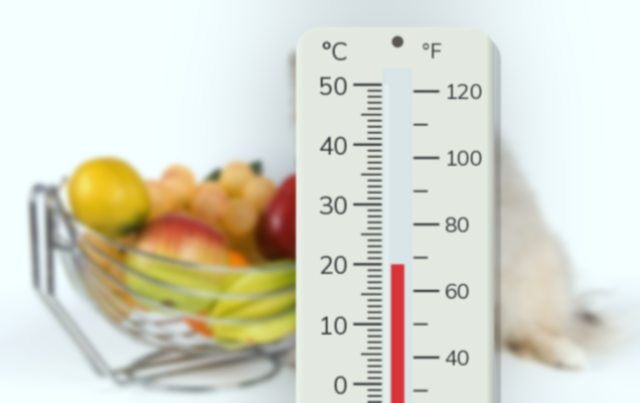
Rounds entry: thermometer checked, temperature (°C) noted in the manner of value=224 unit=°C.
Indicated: value=20 unit=°C
